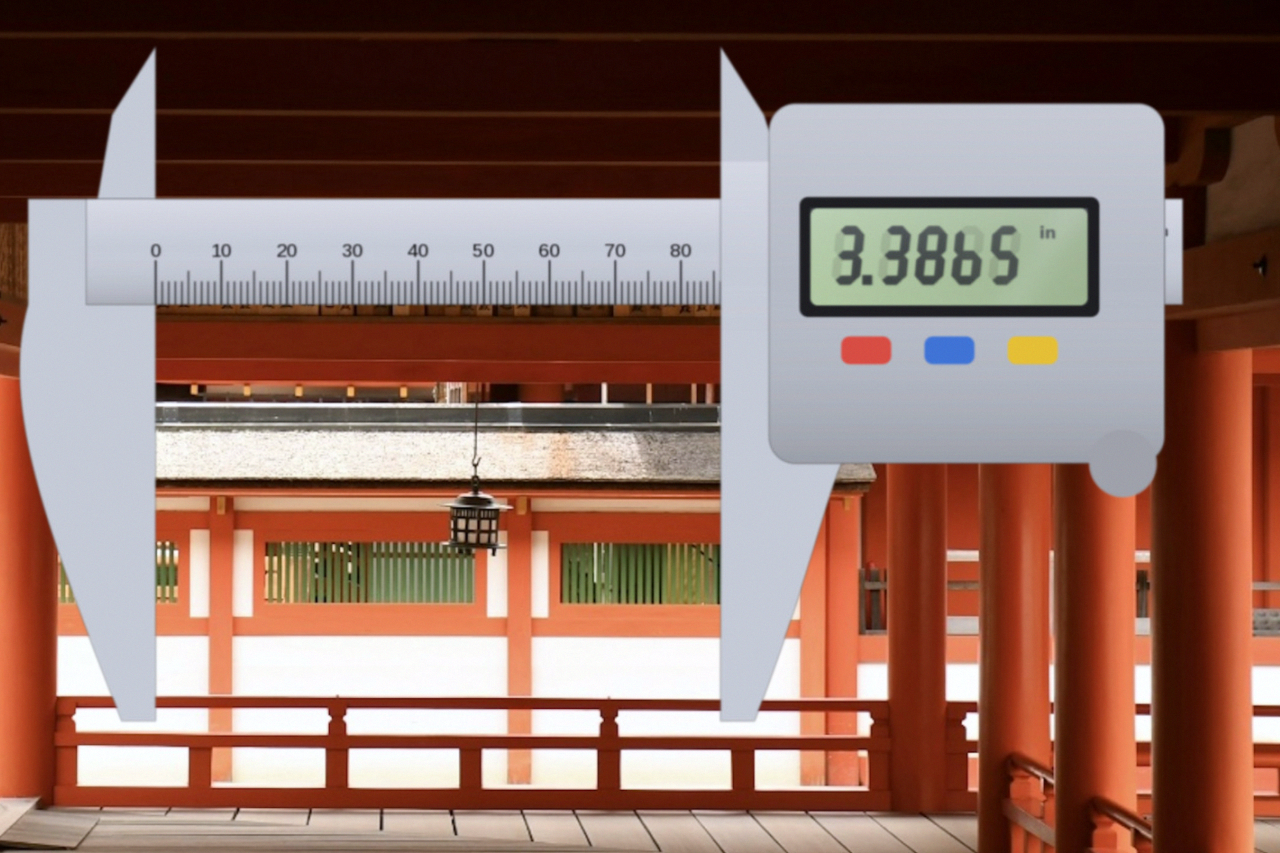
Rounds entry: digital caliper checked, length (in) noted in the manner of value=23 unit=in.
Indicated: value=3.3865 unit=in
